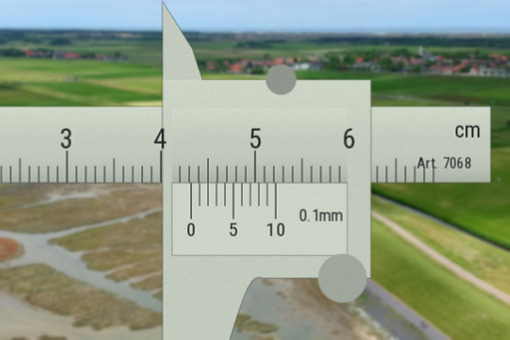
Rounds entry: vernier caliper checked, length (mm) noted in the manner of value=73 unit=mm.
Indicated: value=43.2 unit=mm
